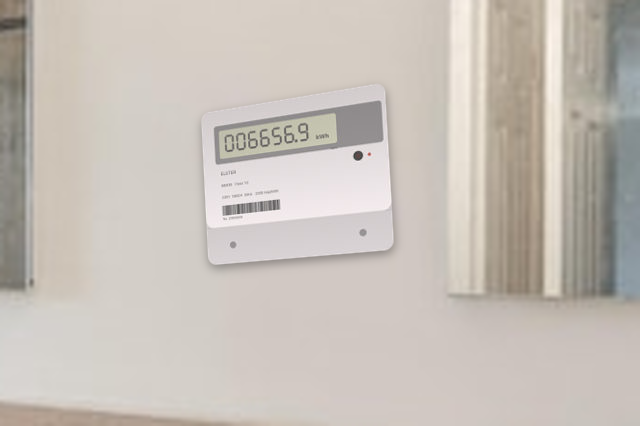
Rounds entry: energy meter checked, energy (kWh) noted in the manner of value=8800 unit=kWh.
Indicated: value=6656.9 unit=kWh
